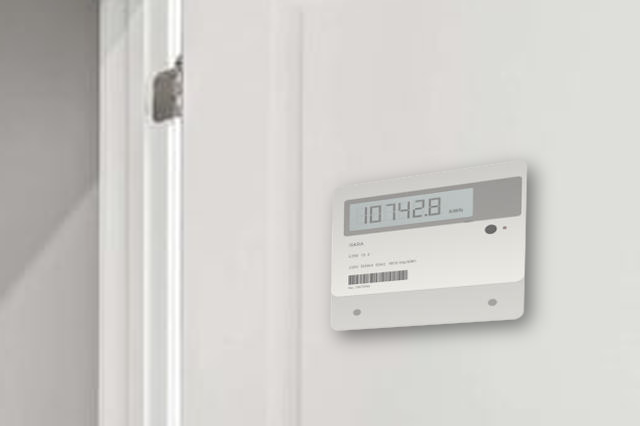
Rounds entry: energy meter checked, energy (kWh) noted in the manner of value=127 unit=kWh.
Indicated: value=10742.8 unit=kWh
